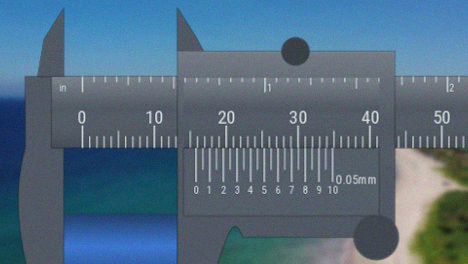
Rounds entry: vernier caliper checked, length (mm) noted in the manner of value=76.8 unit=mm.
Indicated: value=15.8 unit=mm
